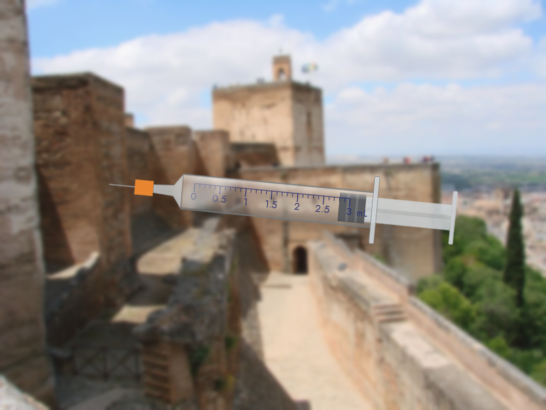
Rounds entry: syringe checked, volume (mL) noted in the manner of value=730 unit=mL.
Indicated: value=2.8 unit=mL
